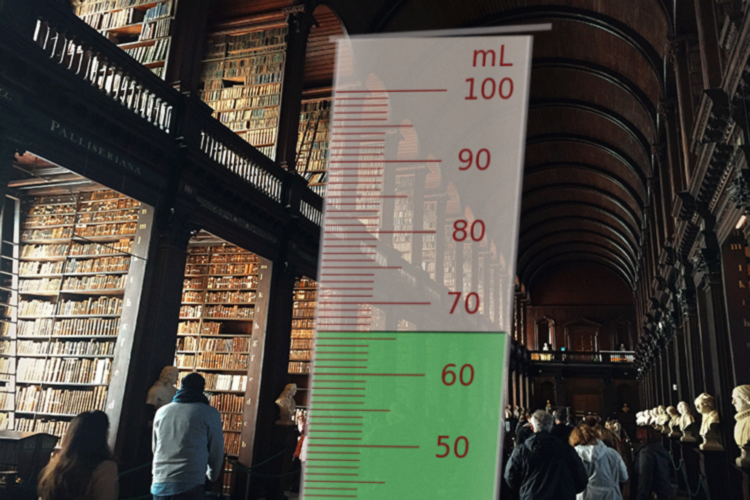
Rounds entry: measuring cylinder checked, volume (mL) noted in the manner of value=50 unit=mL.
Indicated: value=66 unit=mL
